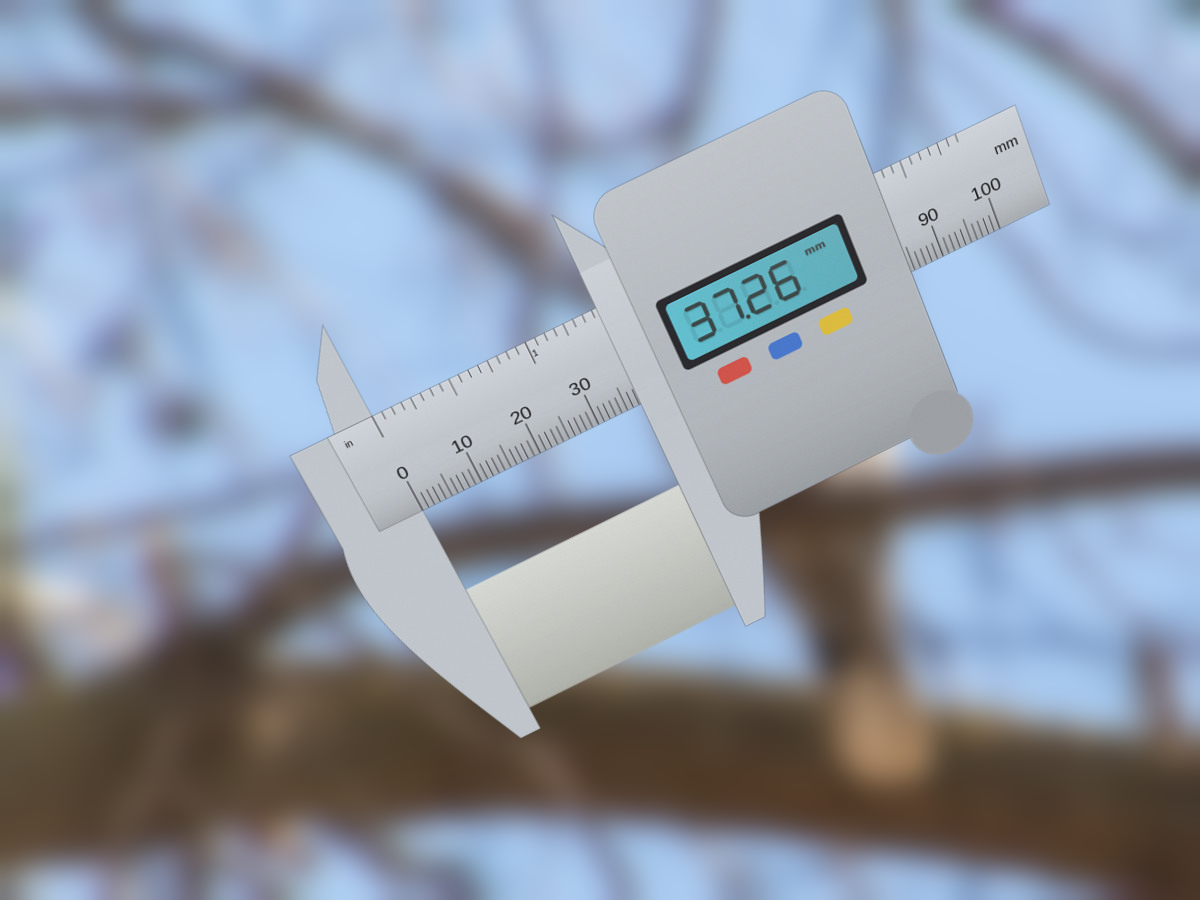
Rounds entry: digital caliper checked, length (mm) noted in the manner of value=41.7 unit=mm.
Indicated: value=37.26 unit=mm
